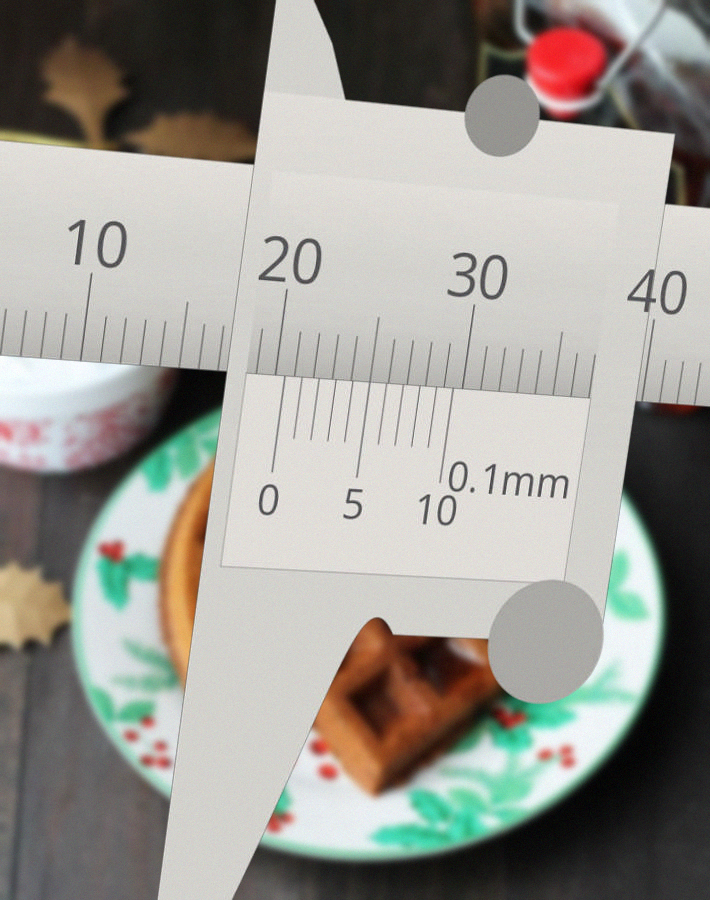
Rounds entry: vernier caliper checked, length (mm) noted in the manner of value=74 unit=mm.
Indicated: value=20.5 unit=mm
